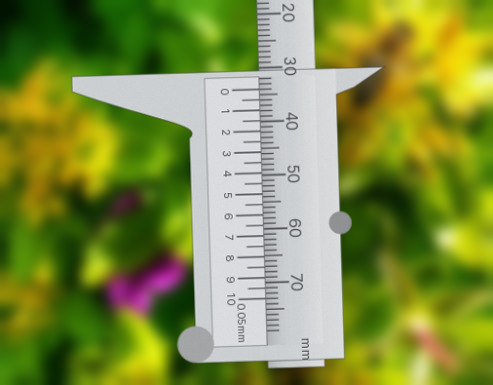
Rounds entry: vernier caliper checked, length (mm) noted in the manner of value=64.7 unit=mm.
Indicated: value=34.0 unit=mm
